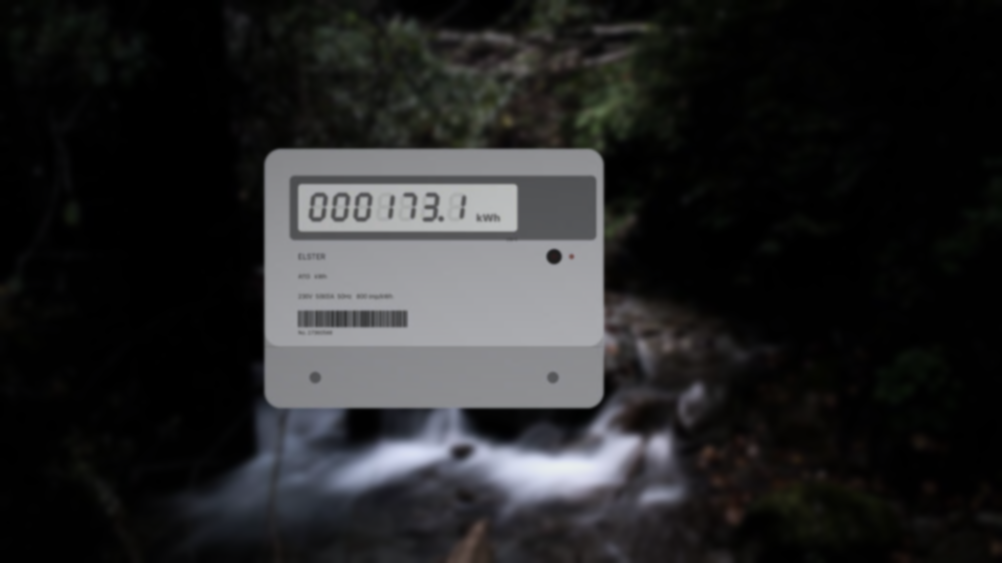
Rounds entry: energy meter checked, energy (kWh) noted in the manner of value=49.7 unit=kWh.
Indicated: value=173.1 unit=kWh
